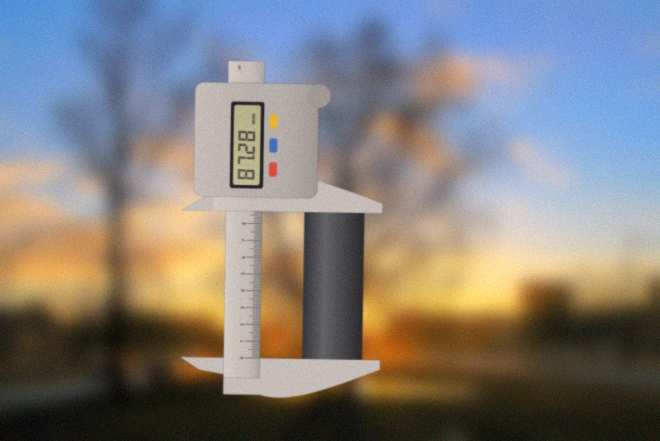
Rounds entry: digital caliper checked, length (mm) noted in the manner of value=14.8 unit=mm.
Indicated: value=87.28 unit=mm
